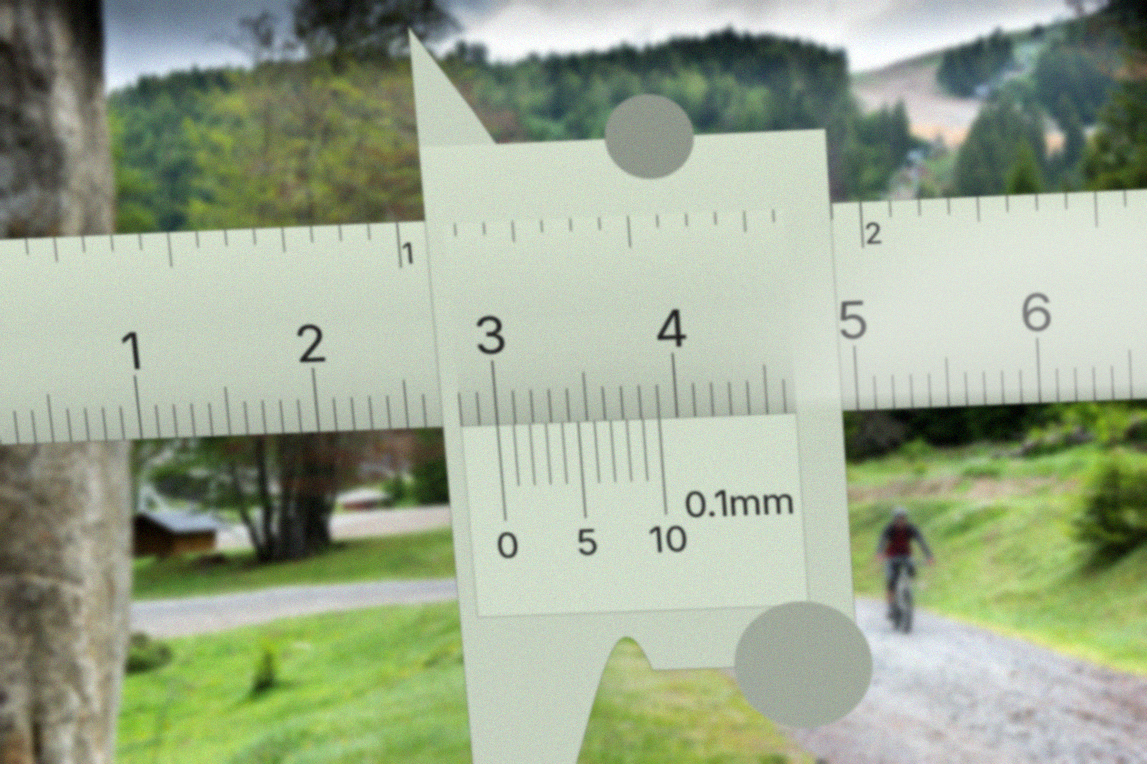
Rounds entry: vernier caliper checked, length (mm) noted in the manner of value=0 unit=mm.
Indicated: value=30.0 unit=mm
